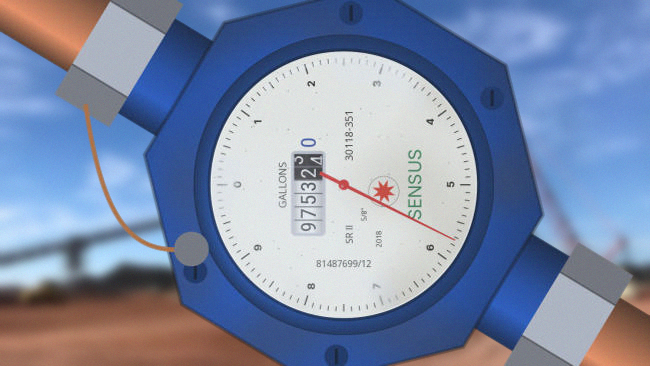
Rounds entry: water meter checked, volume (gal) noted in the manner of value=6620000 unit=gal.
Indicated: value=9753235.7 unit=gal
